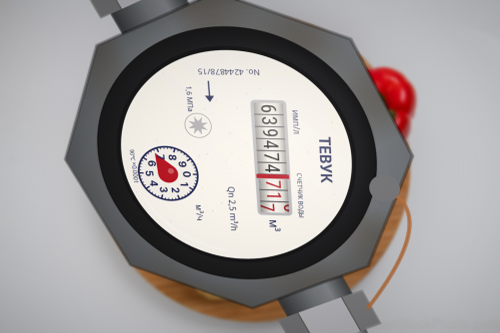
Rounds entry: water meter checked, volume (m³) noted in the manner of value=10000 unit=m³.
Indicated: value=639474.7166 unit=m³
